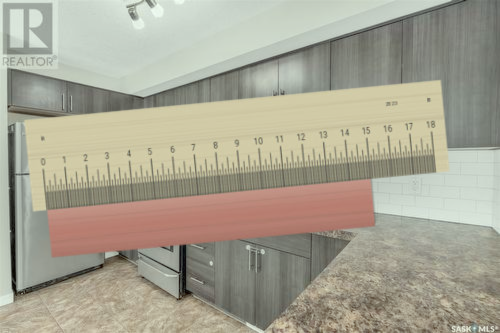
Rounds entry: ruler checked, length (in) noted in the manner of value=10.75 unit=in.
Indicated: value=15 unit=in
